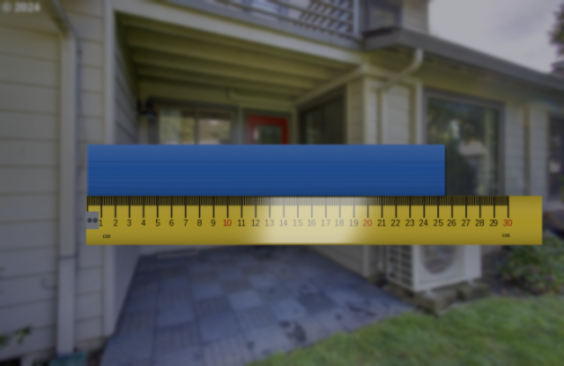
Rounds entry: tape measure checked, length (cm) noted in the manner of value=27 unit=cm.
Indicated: value=25.5 unit=cm
